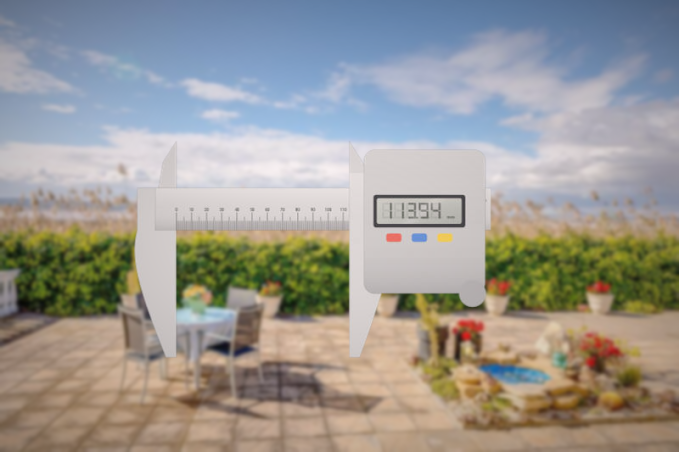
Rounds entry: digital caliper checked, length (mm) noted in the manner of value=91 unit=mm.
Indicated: value=113.94 unit=mm
